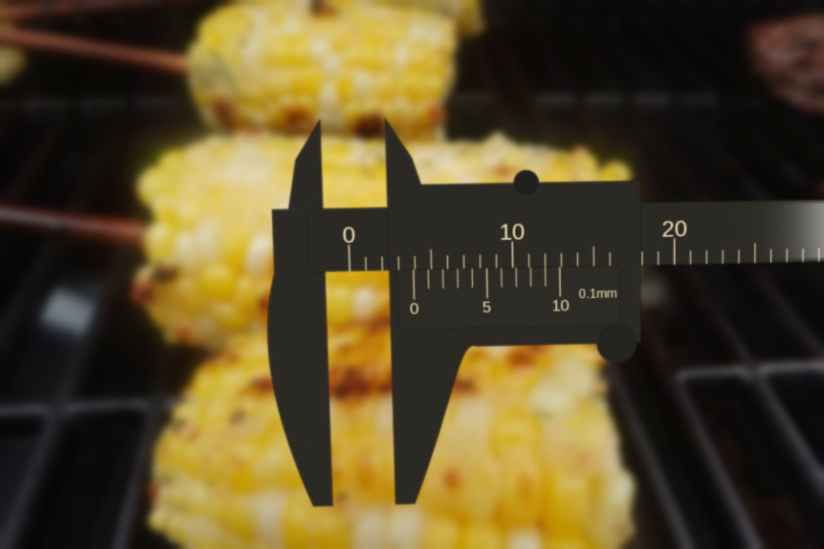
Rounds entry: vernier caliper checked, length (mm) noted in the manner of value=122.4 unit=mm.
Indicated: value=3.9 unit=mm
